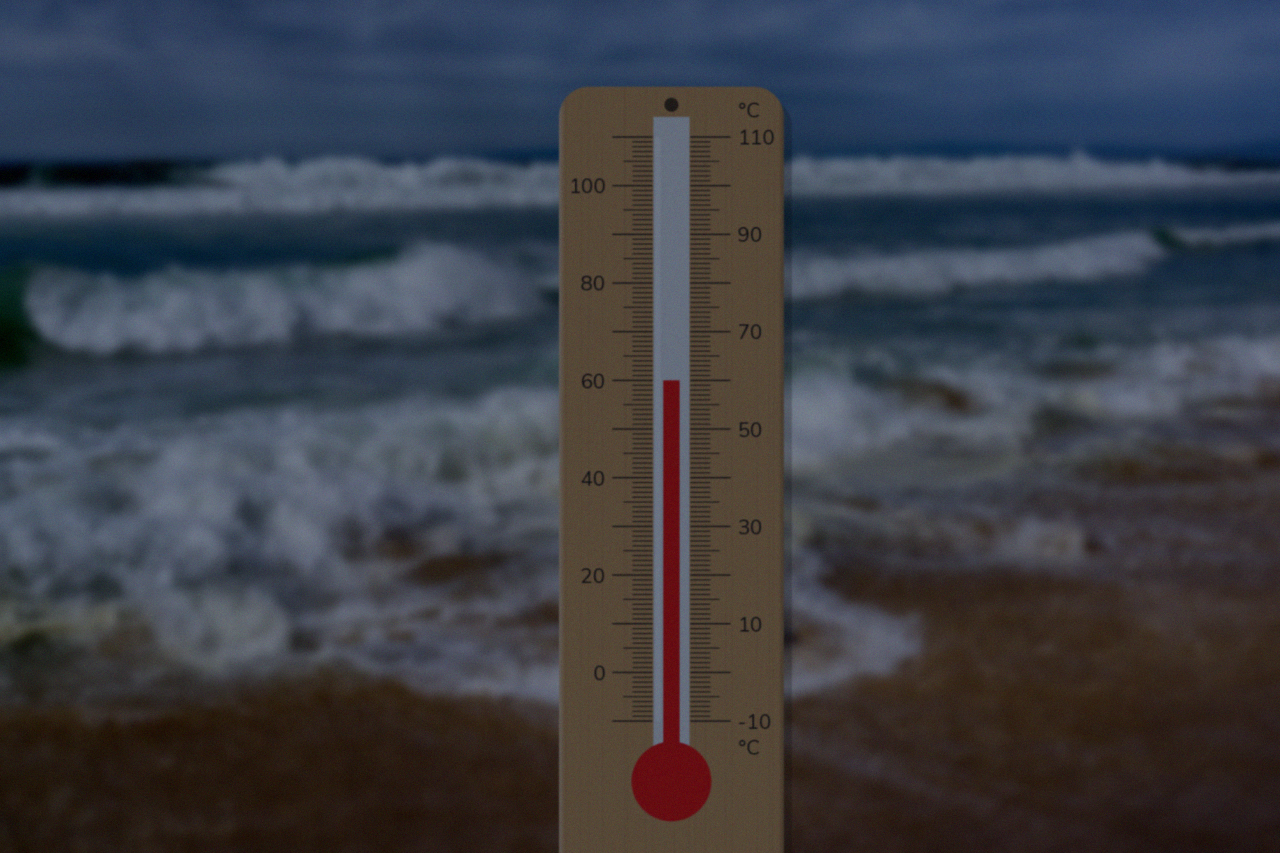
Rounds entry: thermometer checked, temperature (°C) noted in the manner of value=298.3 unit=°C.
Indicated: value=60 unit=°C
